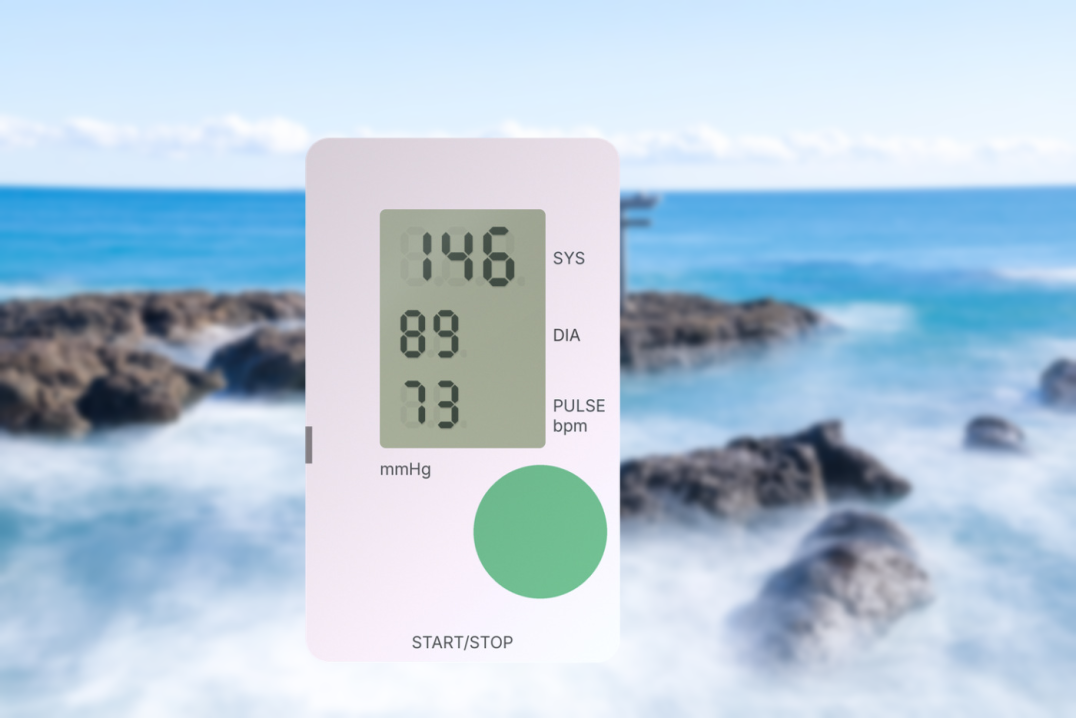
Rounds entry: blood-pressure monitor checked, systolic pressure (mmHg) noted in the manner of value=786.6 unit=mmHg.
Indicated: value=146 unit=mmHg
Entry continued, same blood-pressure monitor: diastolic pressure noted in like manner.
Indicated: value=89 unit=mmHg
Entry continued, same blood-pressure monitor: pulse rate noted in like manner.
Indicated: value=73 unit=bpm
